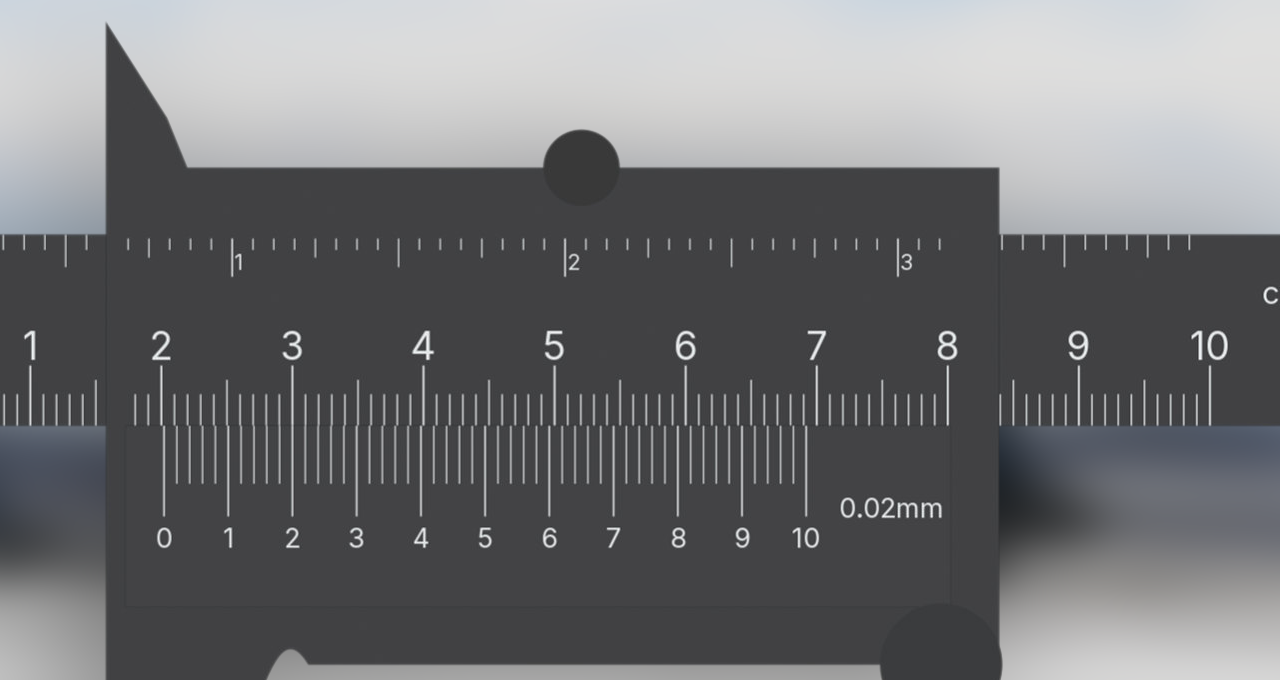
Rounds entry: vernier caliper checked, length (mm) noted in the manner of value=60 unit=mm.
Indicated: value=20.2 unit=mm
